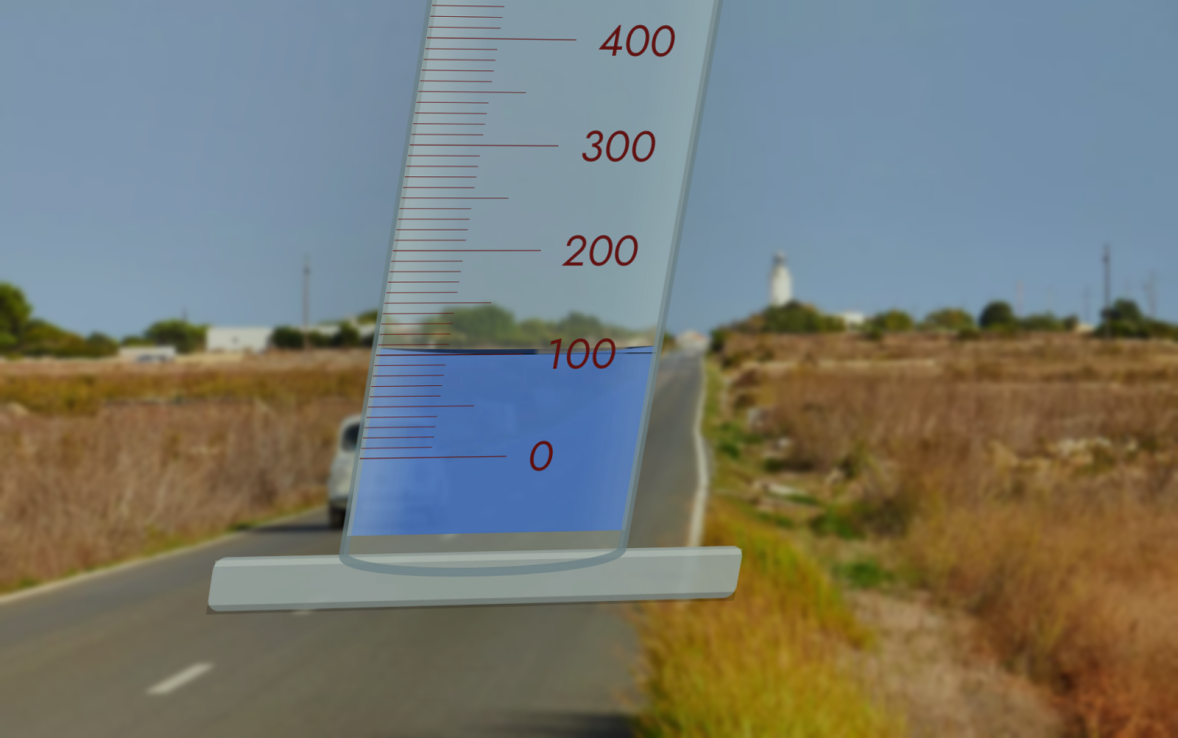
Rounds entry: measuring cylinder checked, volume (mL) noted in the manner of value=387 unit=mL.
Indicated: value=100 unit=mL
